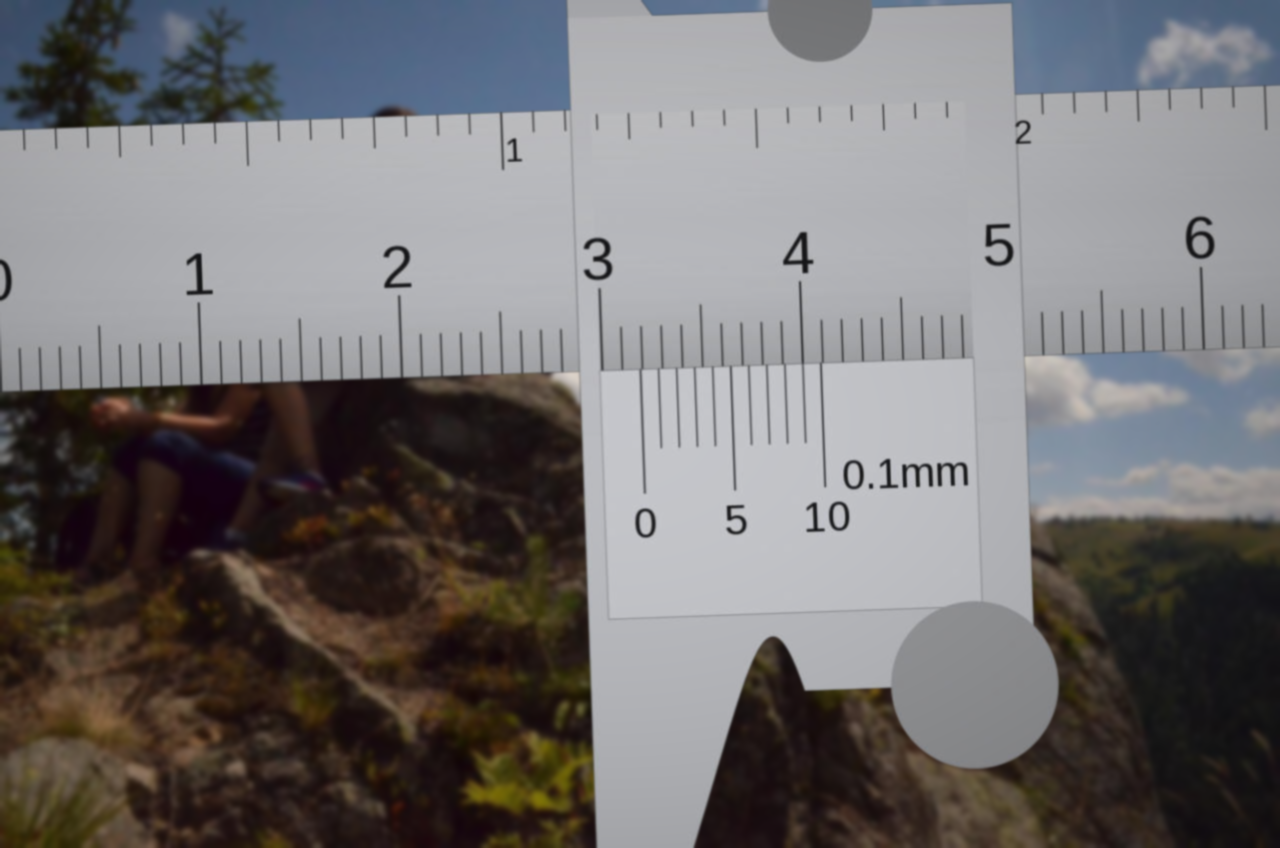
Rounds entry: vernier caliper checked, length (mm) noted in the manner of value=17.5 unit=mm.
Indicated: value=31.9 unit=mm
